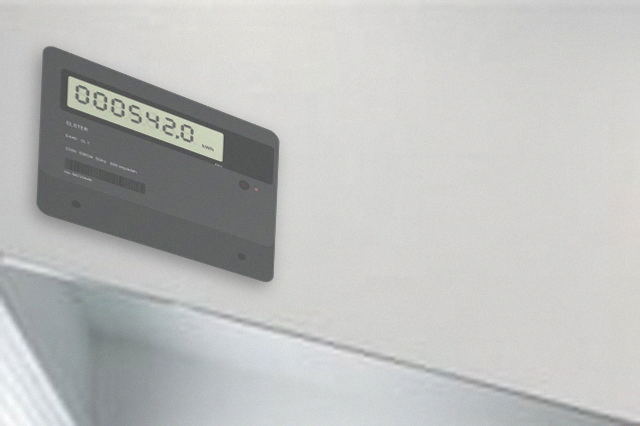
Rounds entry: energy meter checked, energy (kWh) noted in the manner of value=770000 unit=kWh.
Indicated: value=542.0 unit=kWh
